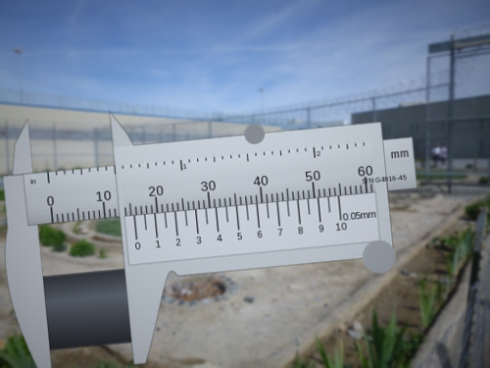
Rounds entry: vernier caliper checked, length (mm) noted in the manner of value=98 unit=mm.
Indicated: value=15.6 unit=mm
